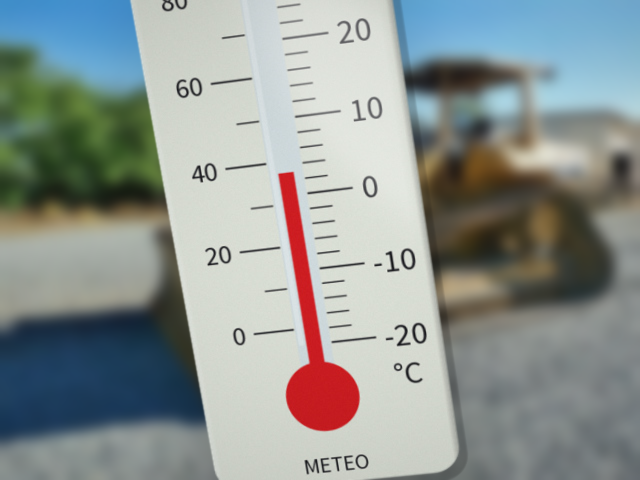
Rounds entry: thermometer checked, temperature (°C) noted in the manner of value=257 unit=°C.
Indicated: value=3 unit=°C
